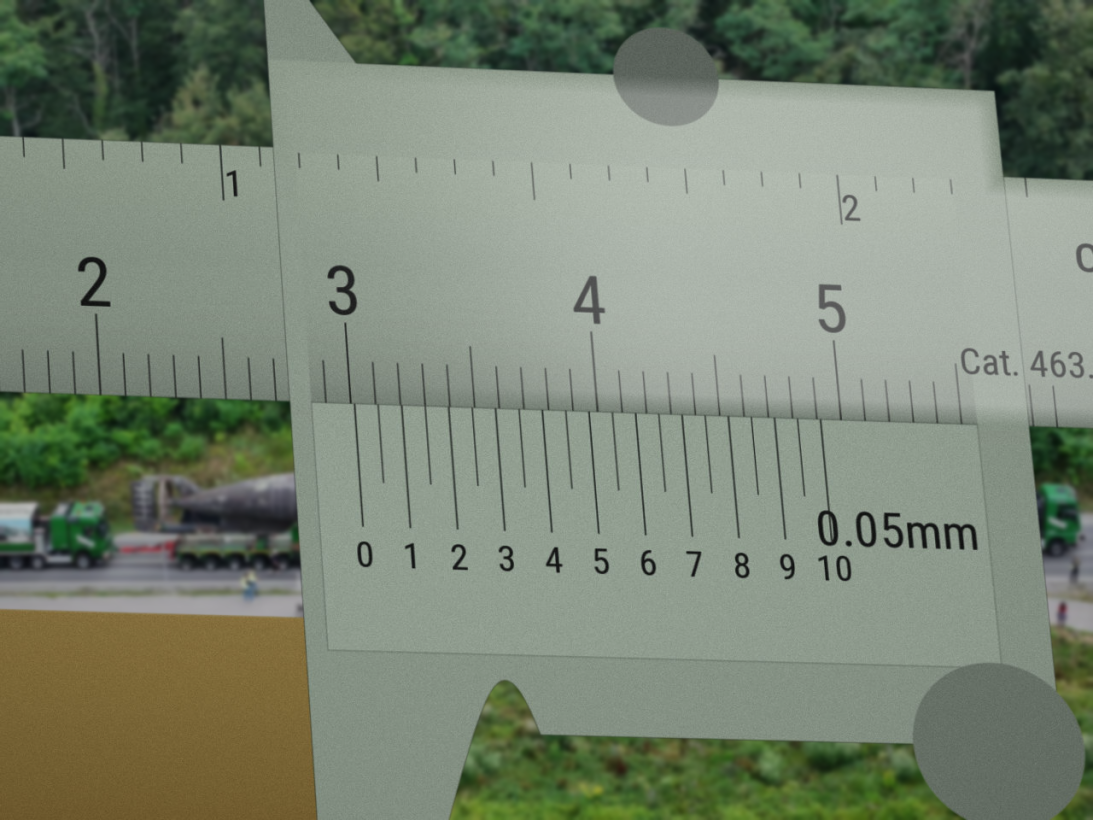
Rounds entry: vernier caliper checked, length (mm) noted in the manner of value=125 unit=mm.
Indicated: value=30.15 unit=mm
